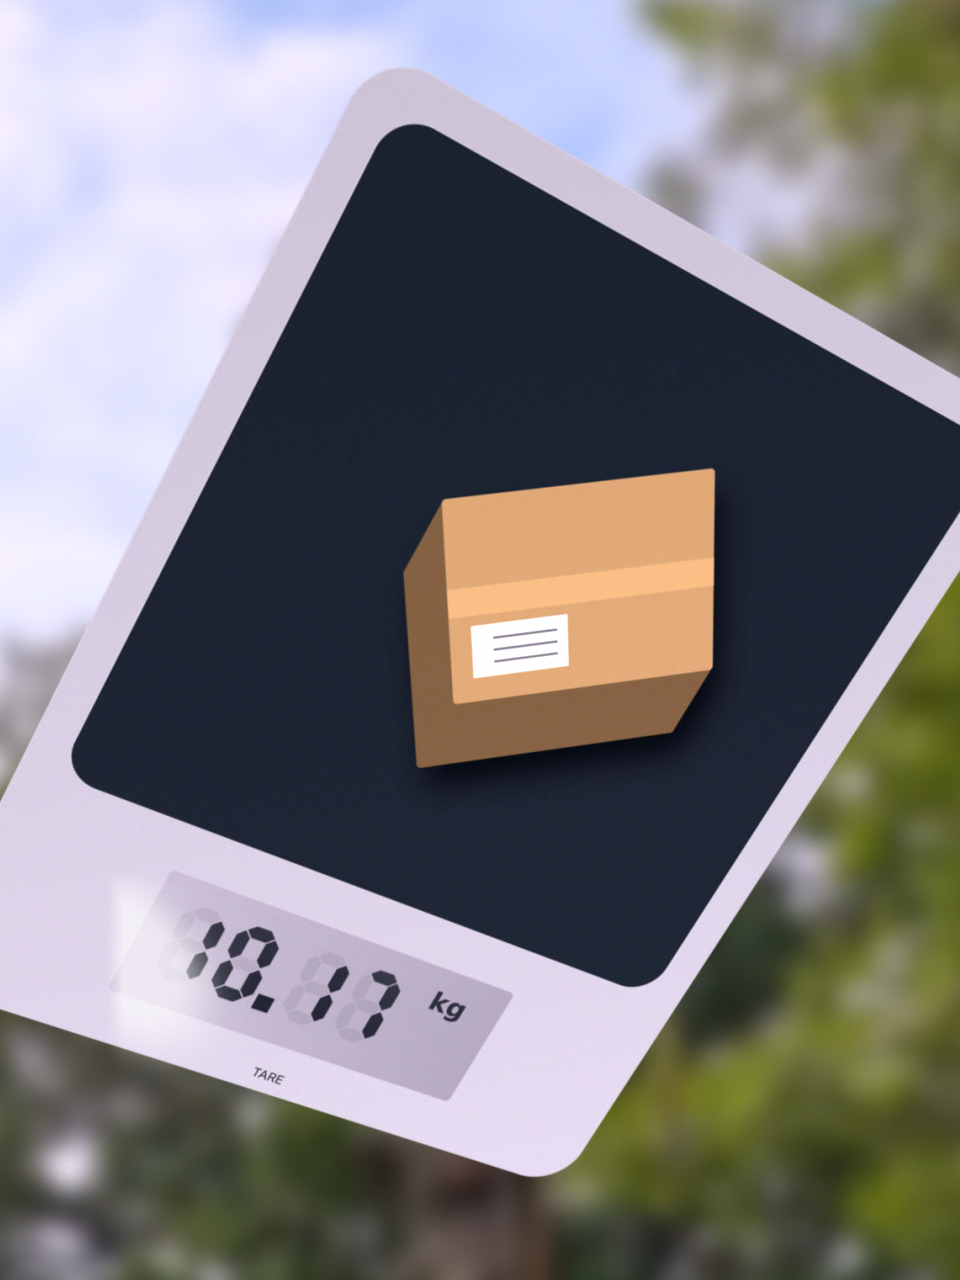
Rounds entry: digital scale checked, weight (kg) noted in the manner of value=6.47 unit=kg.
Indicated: value=10.17 unit=kg
